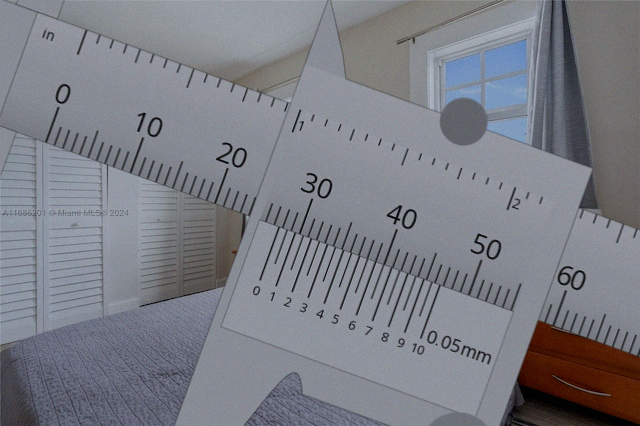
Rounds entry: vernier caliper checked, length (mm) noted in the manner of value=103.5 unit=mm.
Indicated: value=27.6 unit=mm
